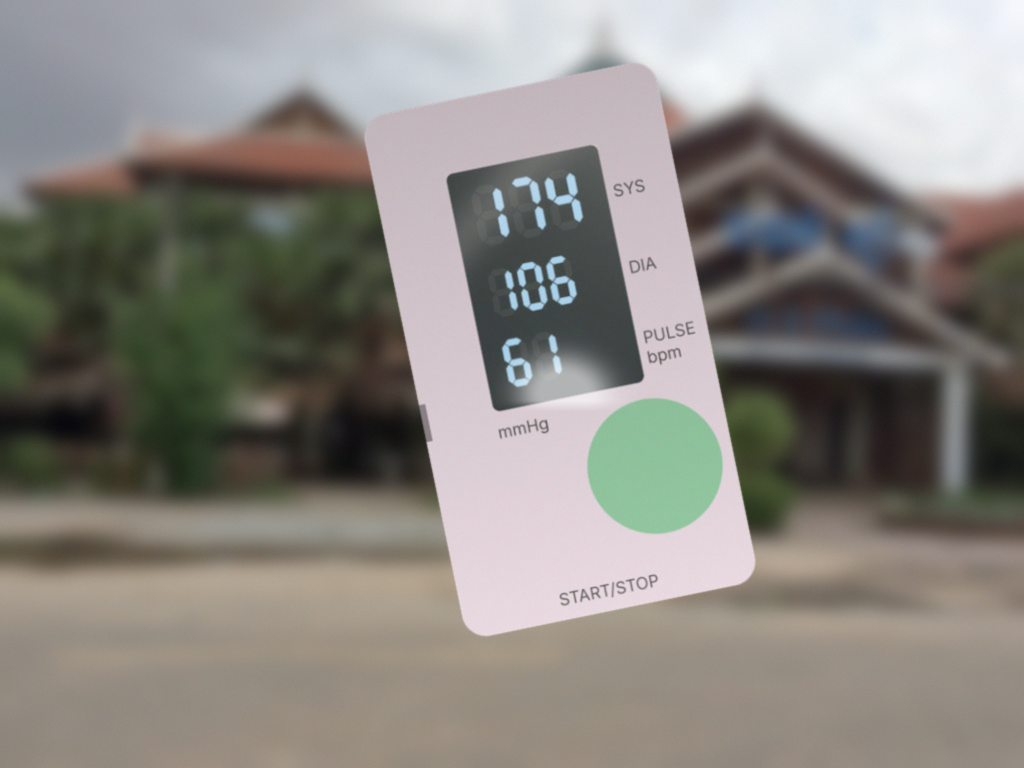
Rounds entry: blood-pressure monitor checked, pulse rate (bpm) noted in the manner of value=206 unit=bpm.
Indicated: value=61 unit=bpm
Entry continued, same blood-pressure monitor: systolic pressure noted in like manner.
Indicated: value=174 unit=mmHg
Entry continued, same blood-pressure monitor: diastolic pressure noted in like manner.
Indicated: value=106 unit=mmHg
